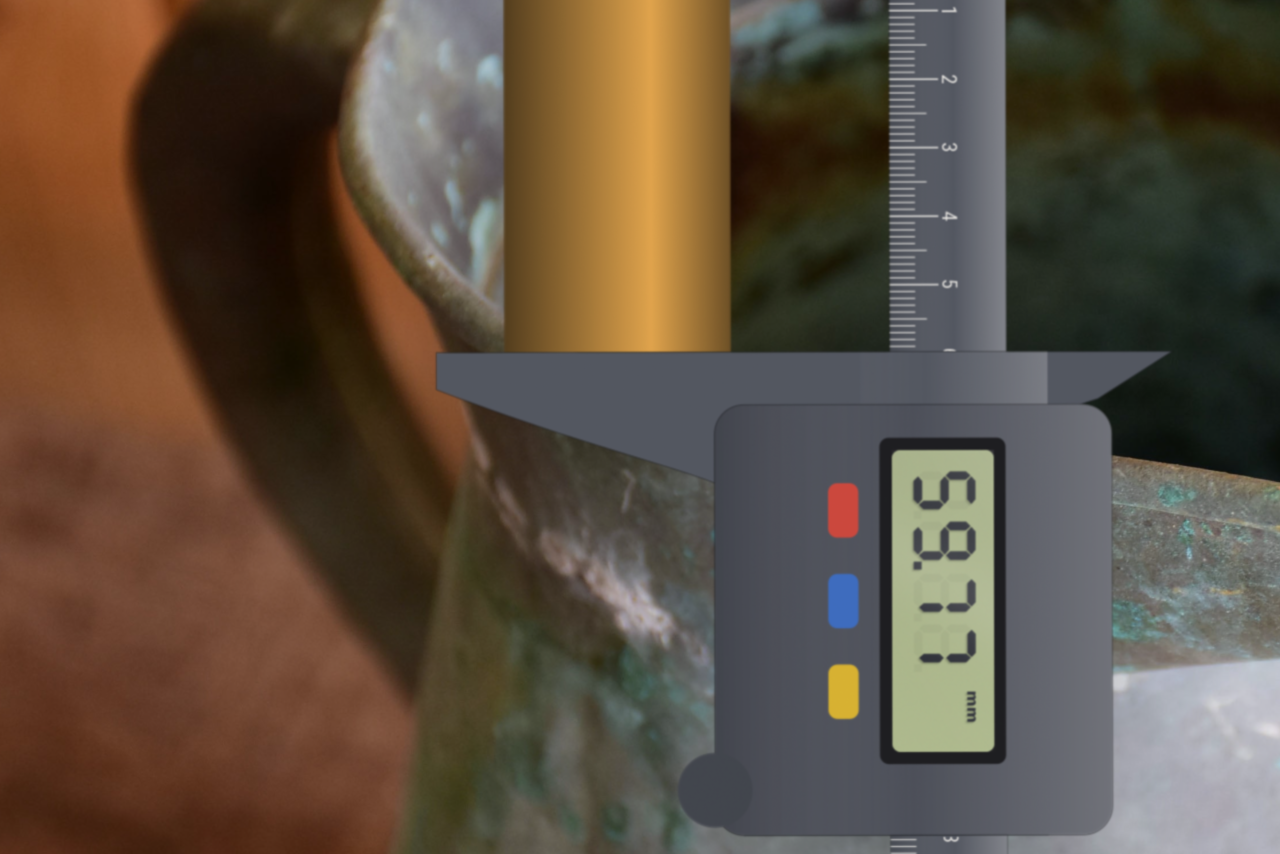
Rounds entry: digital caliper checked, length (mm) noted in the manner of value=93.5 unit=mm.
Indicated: value=59.77 unit=mm
